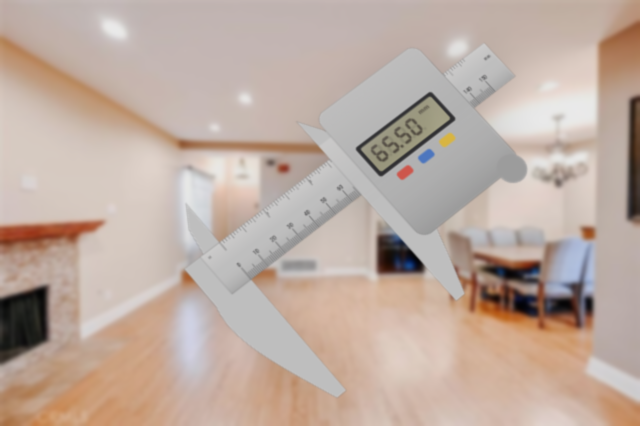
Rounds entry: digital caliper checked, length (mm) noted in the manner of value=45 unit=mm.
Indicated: value=65.50 unit=mm
